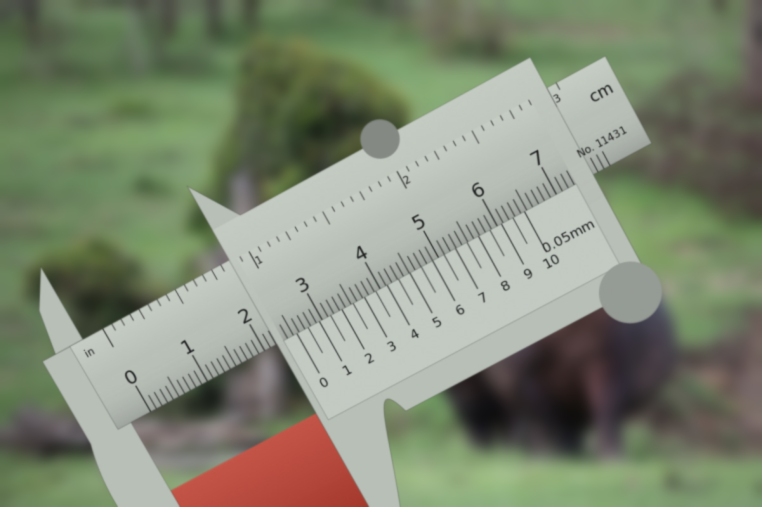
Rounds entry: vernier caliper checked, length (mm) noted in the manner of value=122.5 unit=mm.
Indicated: value=25.6 unit=mm
